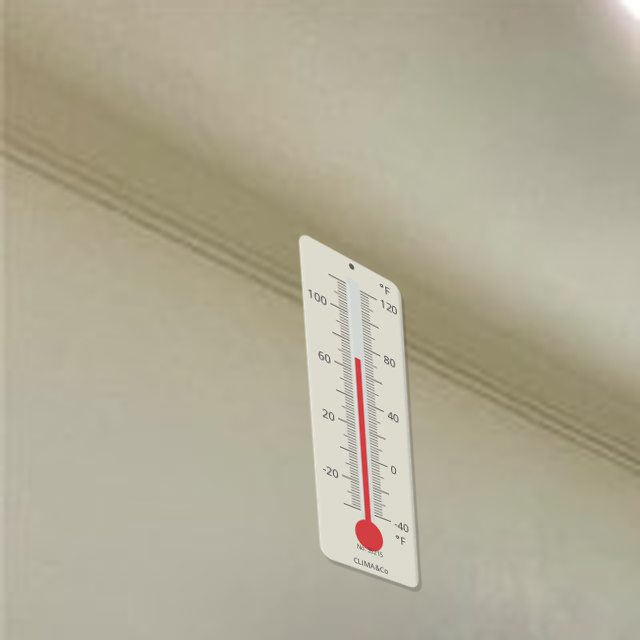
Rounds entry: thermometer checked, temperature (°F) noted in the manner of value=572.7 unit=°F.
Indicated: value=70 unit=°F
